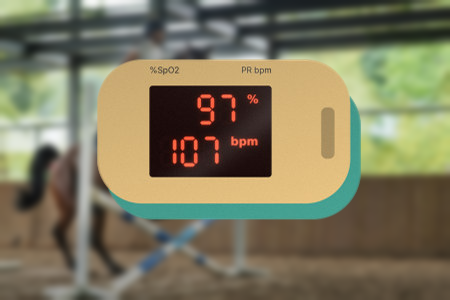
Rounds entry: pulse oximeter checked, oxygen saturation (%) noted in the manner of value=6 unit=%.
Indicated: value=97 unit=%
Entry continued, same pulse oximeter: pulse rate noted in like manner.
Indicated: value=107 unit=bpm
